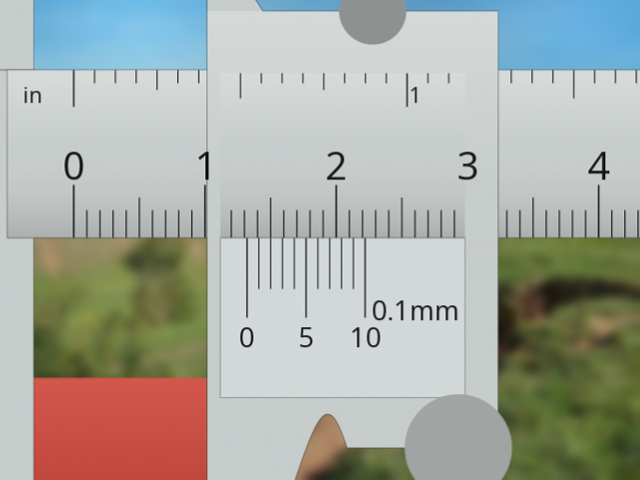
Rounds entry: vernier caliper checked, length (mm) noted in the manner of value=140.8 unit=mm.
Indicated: value=13.2 unit=mm
